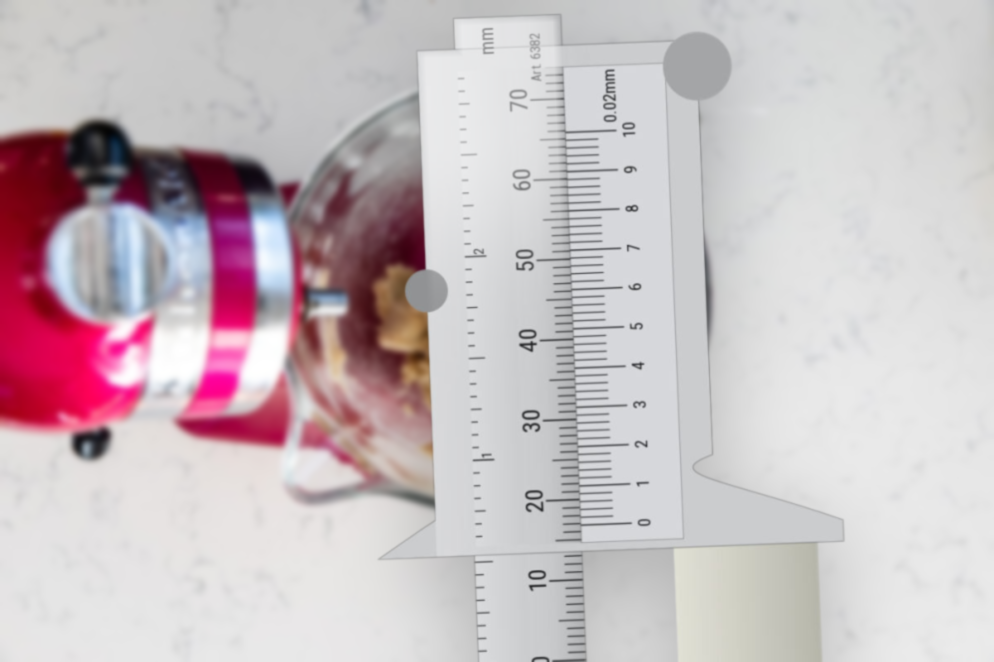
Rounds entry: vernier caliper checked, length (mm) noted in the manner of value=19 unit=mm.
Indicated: value=16.8 unit=mm
